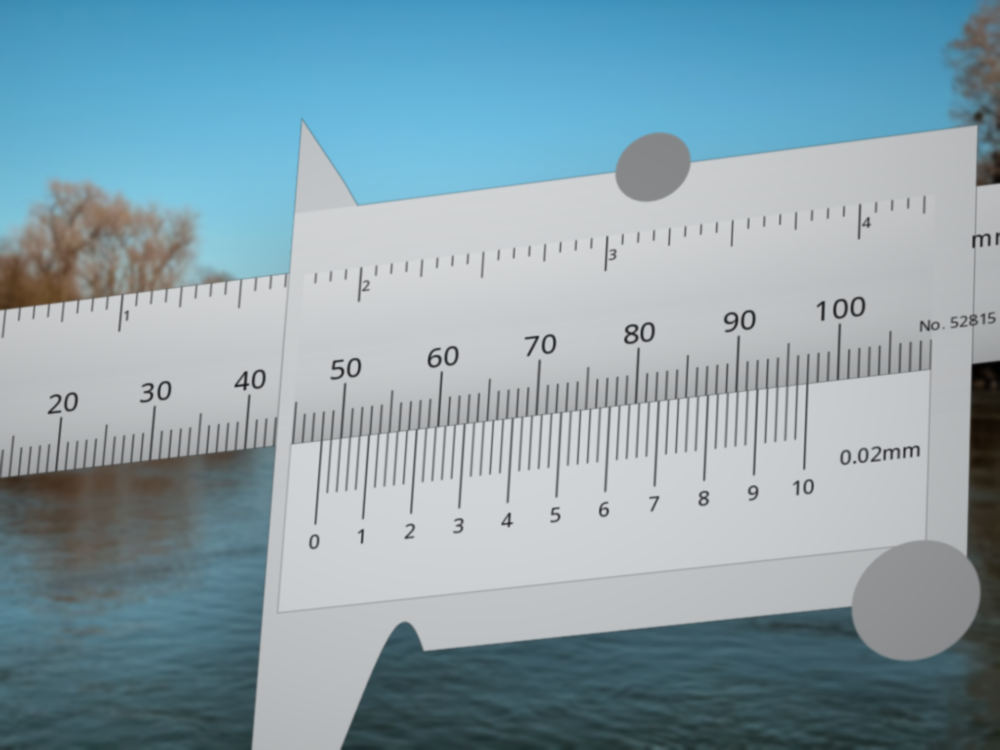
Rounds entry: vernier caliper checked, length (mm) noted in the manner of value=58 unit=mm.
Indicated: value=48.0 unit=mm
